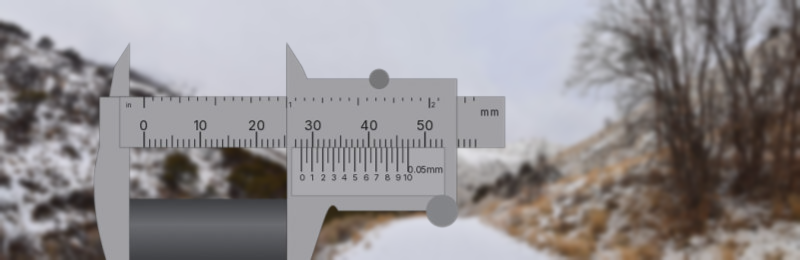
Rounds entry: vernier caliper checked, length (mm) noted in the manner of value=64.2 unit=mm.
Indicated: value=28.0 unit=mm
